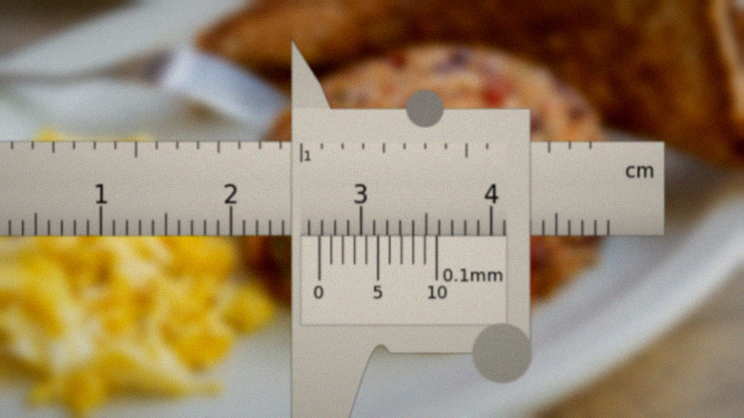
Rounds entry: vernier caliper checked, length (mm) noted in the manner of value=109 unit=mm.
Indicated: value=26.8 unit=mm
